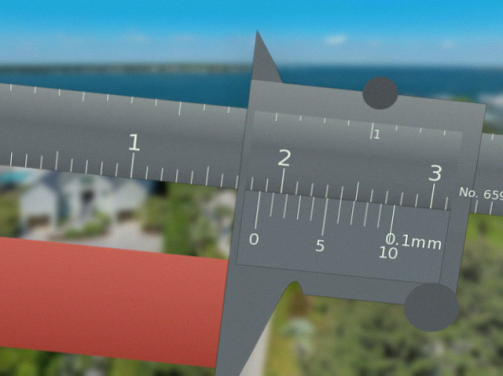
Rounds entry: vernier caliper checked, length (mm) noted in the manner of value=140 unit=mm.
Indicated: value=18.6 unit=mm
